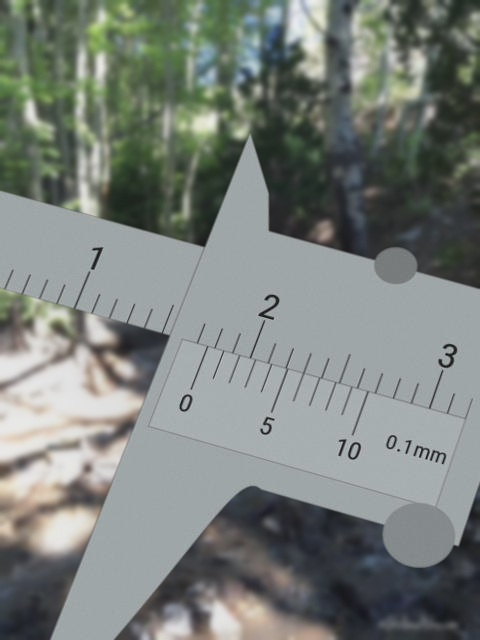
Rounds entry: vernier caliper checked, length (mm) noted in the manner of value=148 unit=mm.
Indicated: value=17.6 unit=mm
